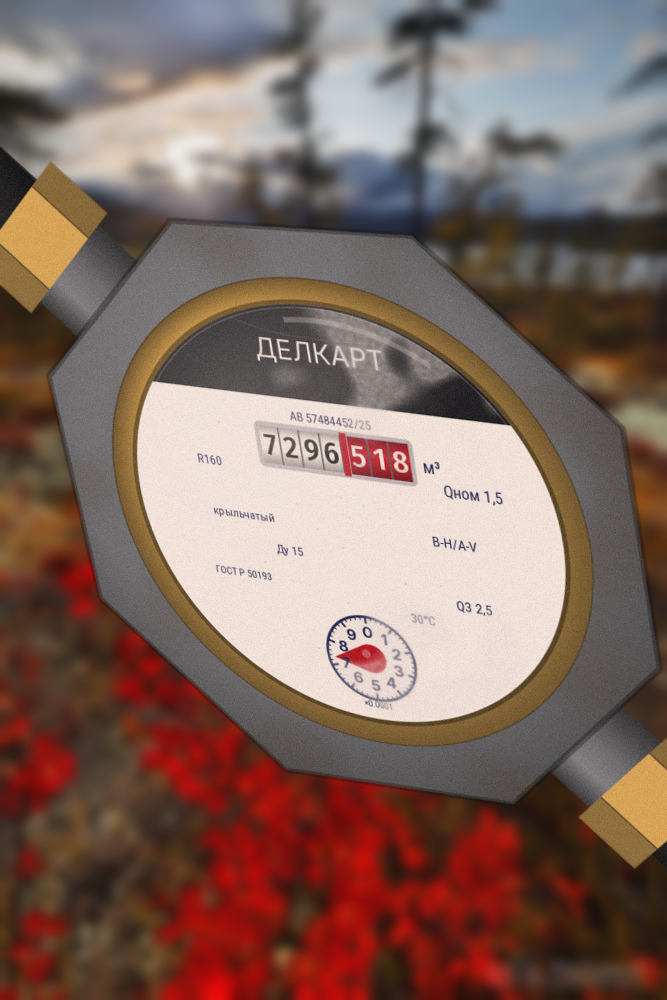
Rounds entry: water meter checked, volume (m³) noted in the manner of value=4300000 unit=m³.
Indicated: value=7296.5187 unit=m³
